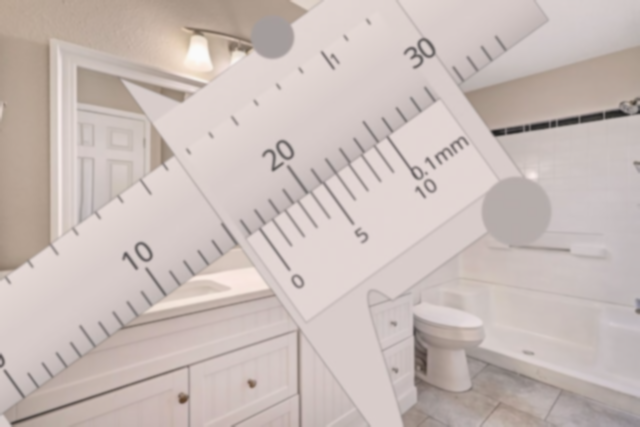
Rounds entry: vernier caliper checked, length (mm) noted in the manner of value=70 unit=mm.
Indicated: value=16.6 unit=mm
